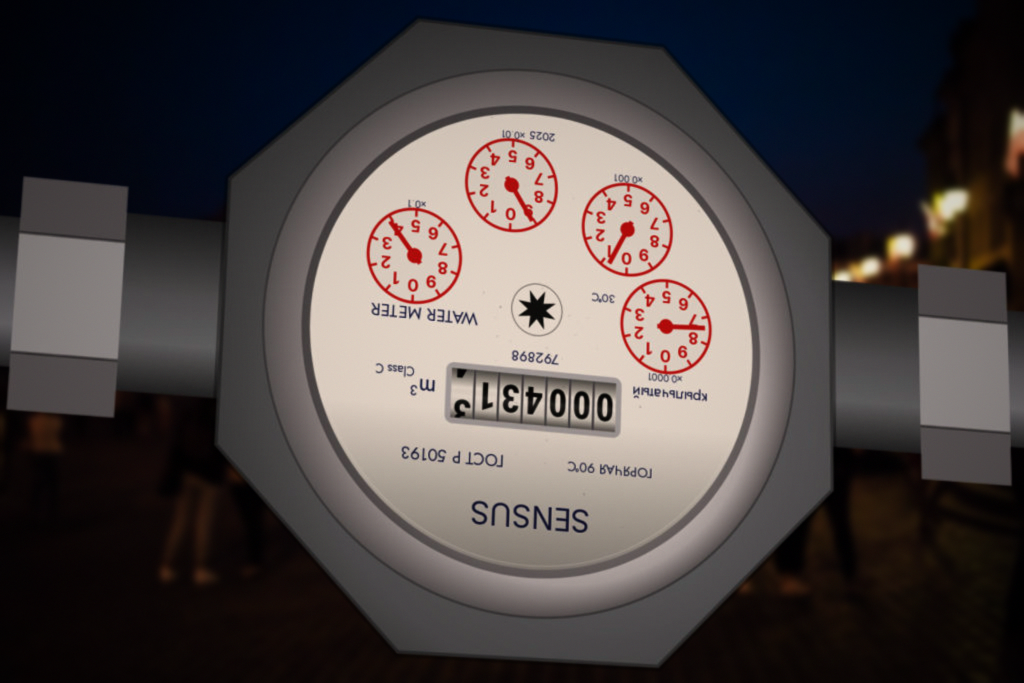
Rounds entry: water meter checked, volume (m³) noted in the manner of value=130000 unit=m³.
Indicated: value=4313.3907 unit=m³
